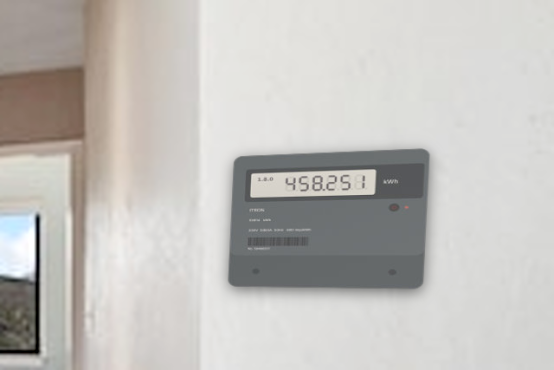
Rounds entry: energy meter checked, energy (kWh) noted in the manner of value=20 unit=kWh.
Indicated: value=458.251 unit=kWh
